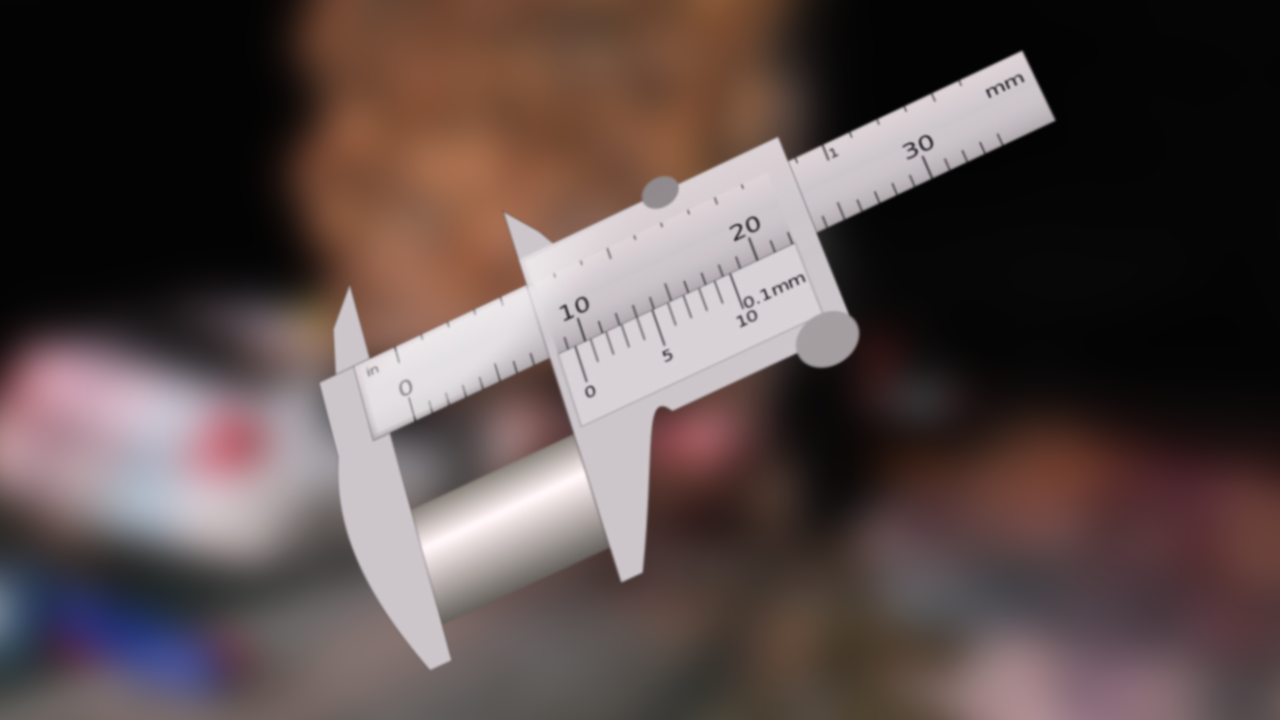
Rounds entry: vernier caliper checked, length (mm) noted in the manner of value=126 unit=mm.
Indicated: value=9.4 unit=mm
